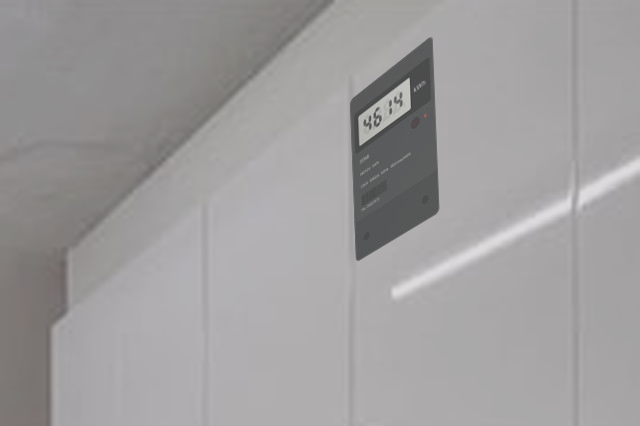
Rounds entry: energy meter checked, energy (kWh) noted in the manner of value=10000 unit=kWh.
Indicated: value=4614 unit=kWh
